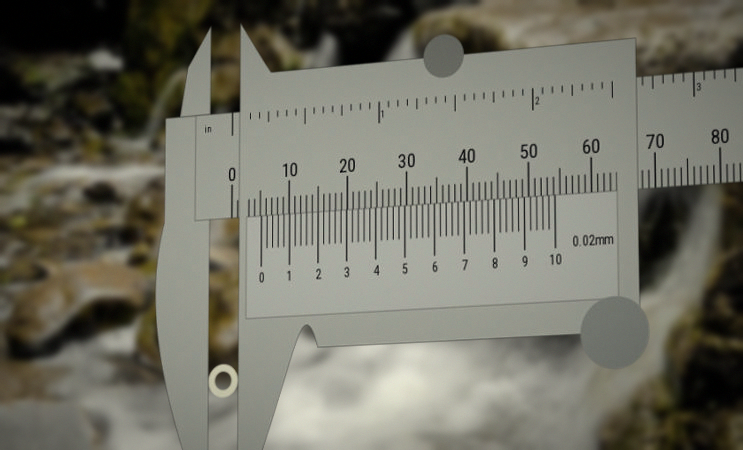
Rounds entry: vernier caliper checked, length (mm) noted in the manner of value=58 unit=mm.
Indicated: value=5.2 unit=mm
